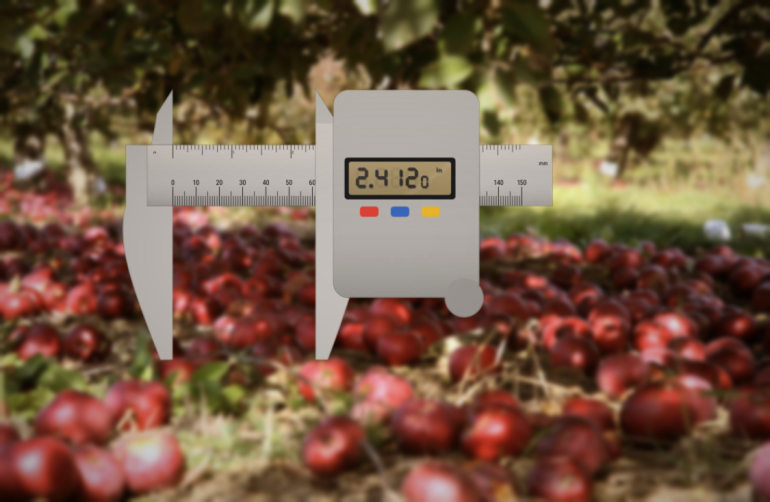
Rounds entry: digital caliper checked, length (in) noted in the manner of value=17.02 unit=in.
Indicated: value=2.4120 unit=in
